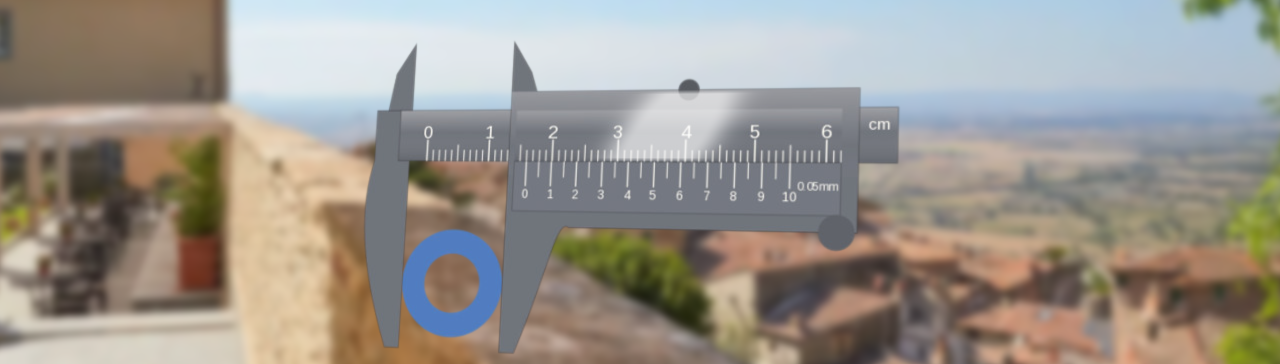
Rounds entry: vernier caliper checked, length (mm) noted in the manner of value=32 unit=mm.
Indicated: value=16.0 unit=mm
